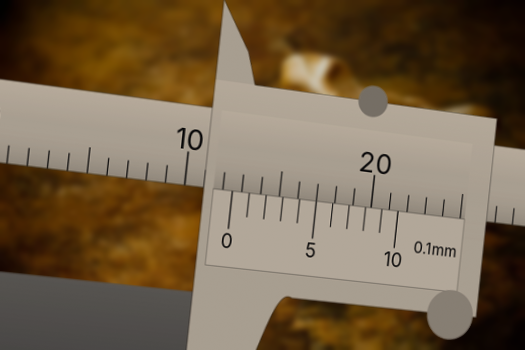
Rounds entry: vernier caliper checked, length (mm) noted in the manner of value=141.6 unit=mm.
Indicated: value=12.5 unit=mm
